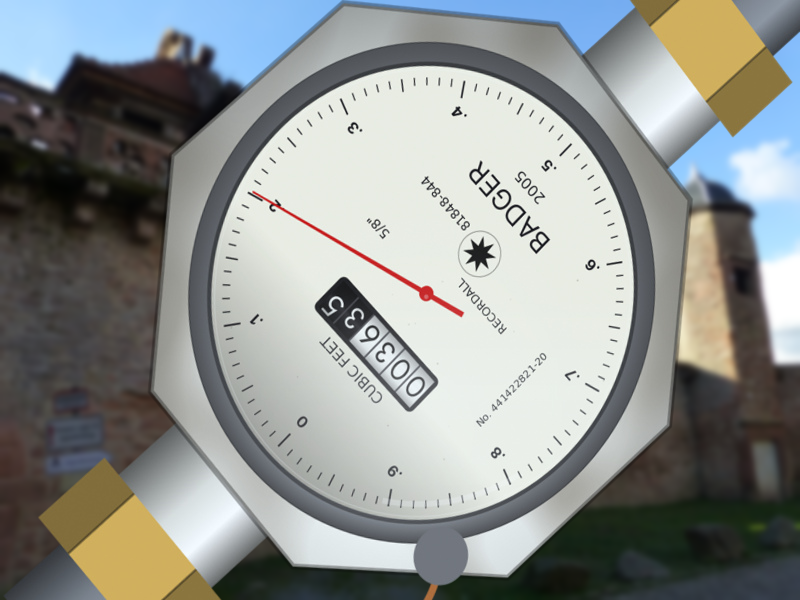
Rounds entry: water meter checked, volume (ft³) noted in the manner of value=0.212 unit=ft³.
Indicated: value=3635.20 unit=ft³
